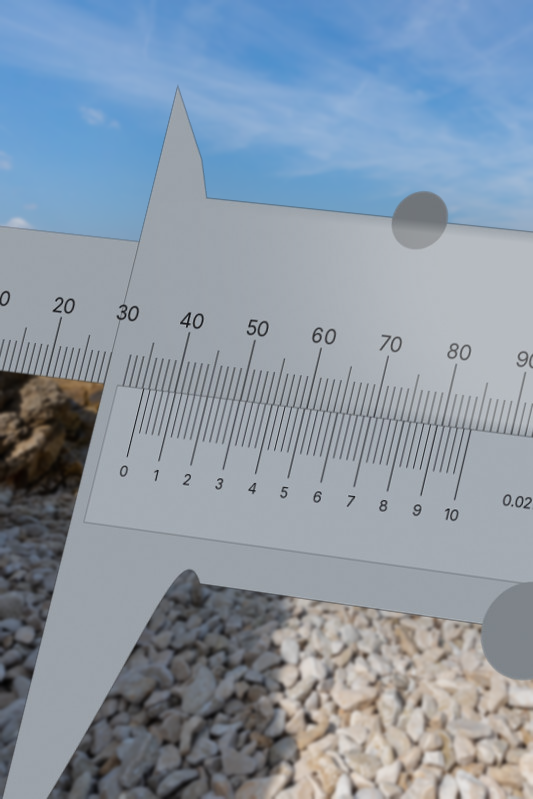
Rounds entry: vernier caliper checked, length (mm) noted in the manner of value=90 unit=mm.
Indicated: value=35.2 unit=mm
